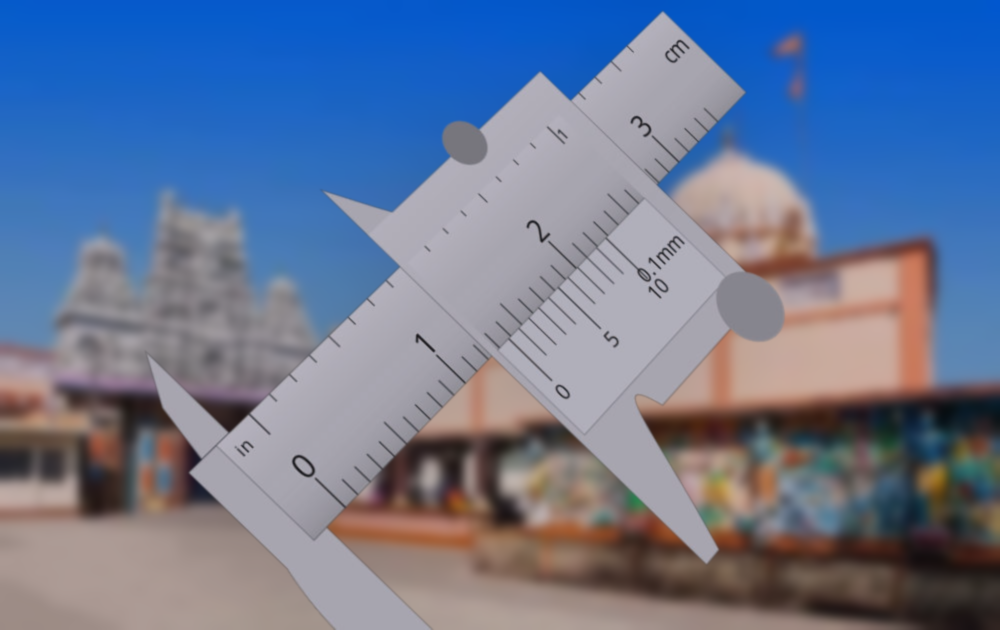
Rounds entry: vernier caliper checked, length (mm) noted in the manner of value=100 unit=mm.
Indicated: value=13.8 unit=mm
